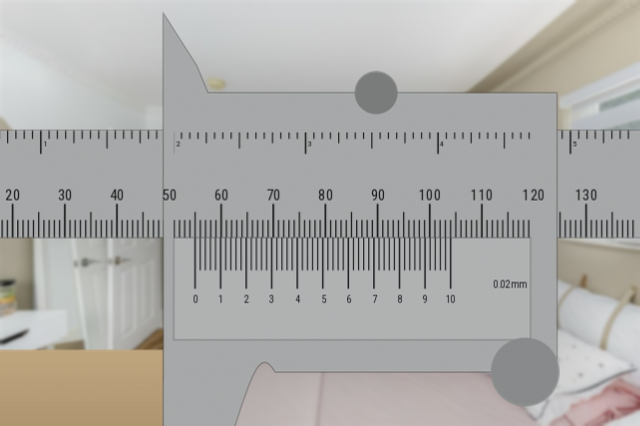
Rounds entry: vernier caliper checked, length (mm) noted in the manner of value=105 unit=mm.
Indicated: value=55.0 unit=mm
